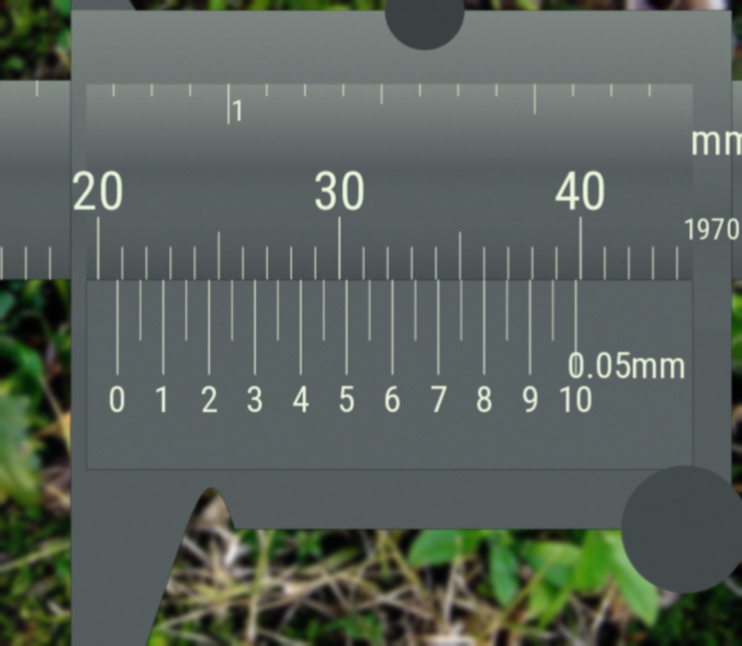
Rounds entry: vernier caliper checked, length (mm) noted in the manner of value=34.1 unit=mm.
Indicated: value=20.8 unit=mm
